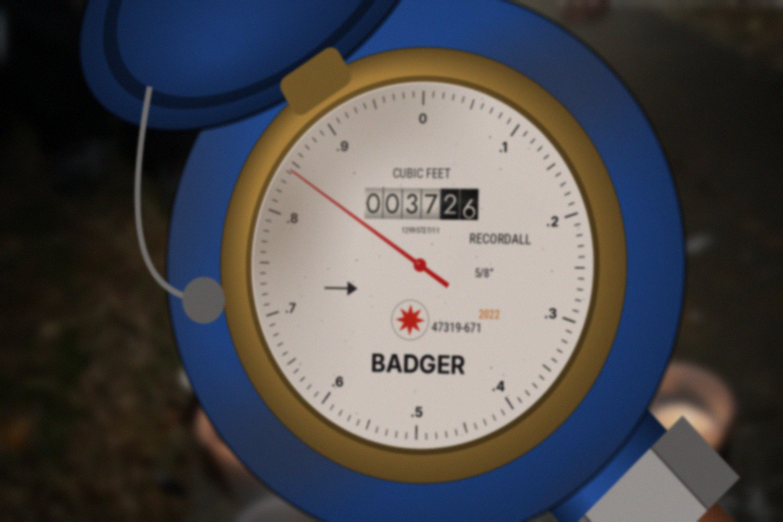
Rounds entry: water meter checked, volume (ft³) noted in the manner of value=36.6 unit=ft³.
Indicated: value=3725.84 unit=ft³
